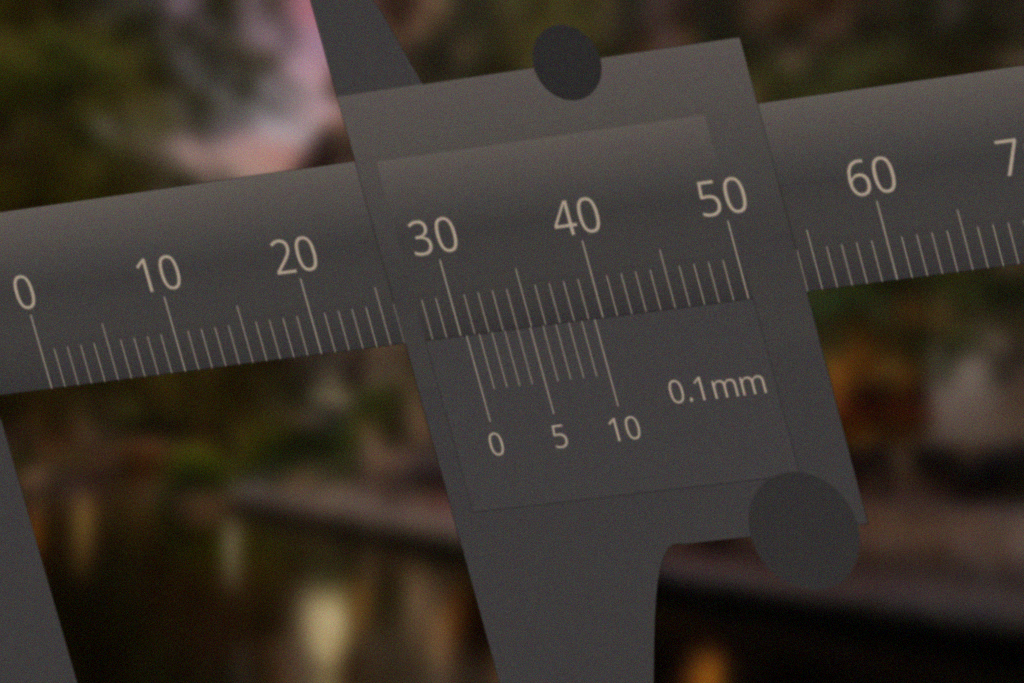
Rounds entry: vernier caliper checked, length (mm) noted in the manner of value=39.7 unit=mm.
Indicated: value=30.4 unit=mm
